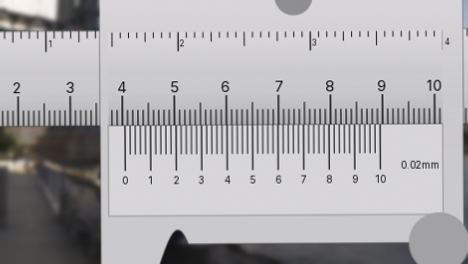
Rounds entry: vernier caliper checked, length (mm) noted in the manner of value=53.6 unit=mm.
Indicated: value=40.5 unit=mm
